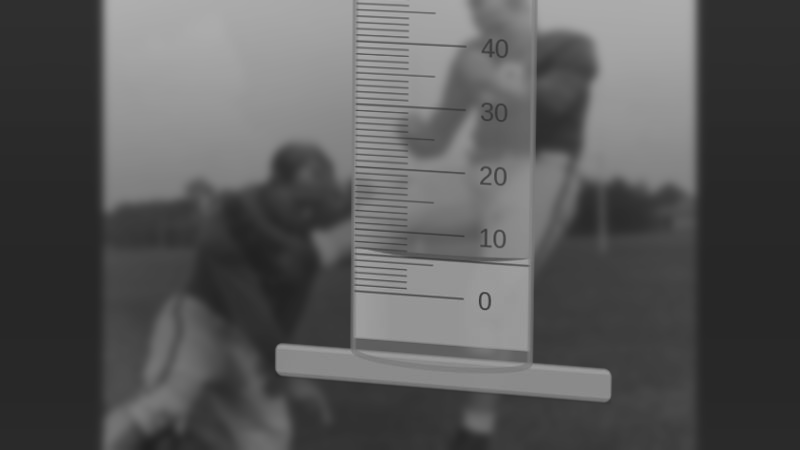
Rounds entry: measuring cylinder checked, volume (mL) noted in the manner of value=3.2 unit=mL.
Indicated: value=6 unit=mL
